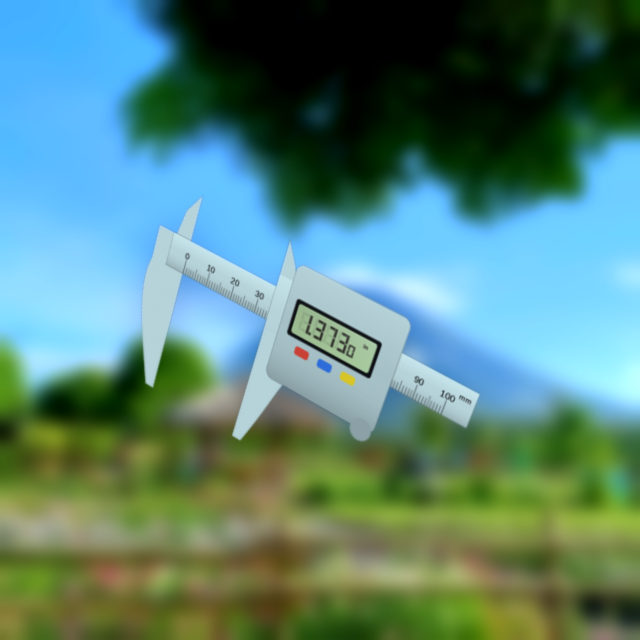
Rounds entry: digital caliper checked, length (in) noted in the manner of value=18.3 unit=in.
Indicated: value=1.3730 unit=in
